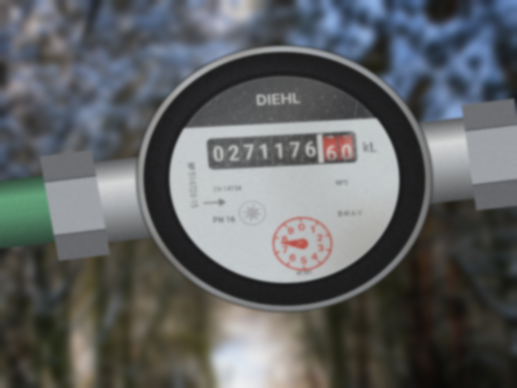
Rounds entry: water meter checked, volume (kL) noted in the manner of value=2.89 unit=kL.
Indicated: value=271176.597 unit=kL
